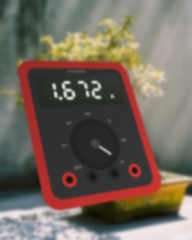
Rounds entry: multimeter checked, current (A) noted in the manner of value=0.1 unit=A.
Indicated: value=1.672 unit=A
